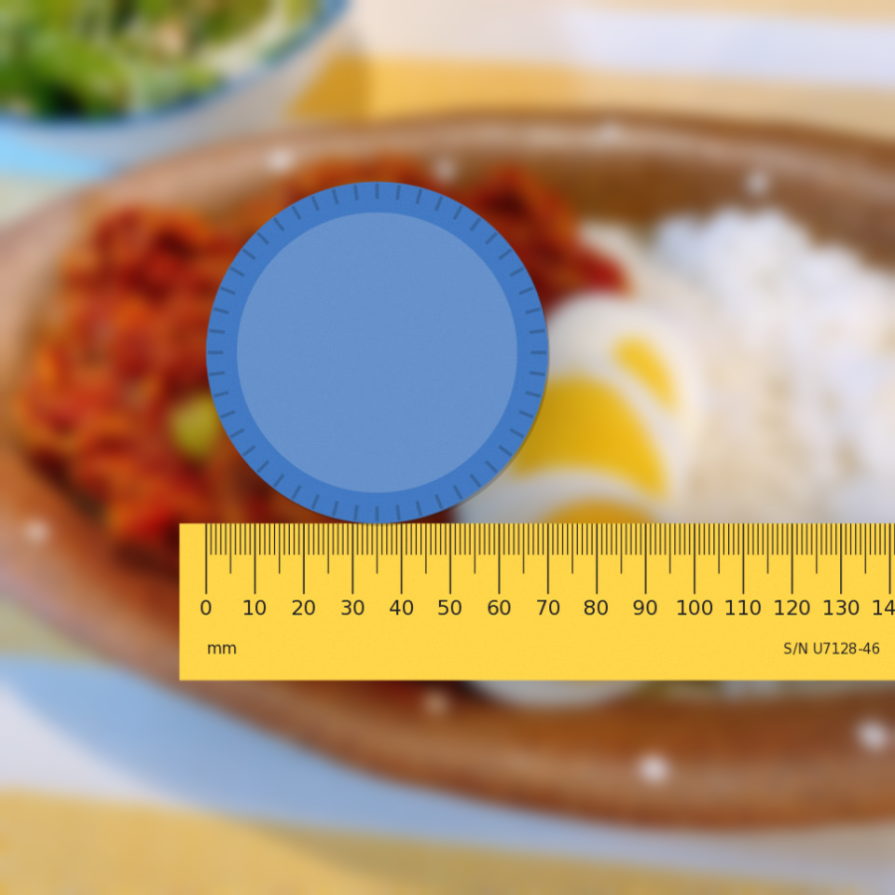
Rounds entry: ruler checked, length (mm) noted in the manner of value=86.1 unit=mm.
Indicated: value=70 unit=mm
